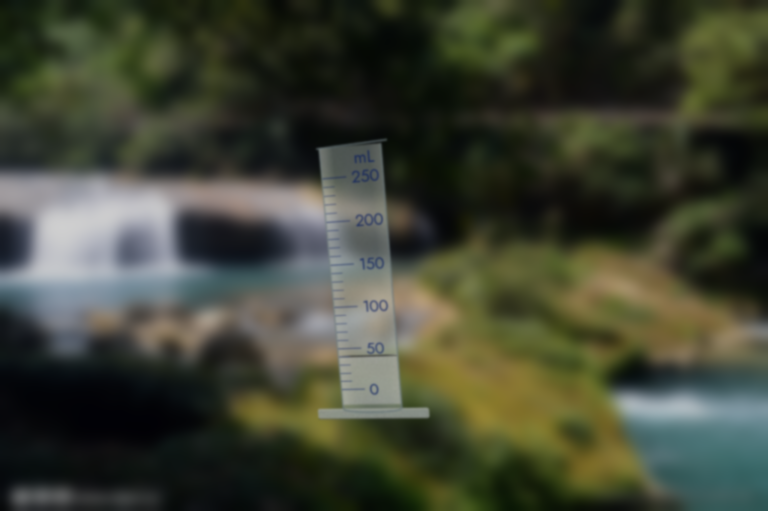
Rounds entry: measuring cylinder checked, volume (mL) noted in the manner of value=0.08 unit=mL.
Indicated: value=40 unit=mL
